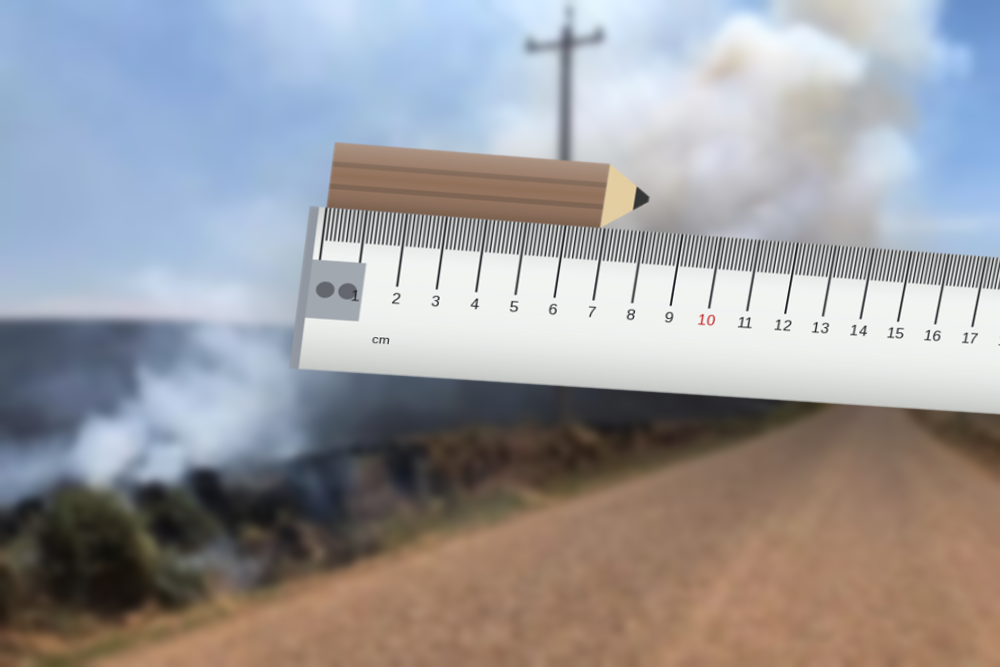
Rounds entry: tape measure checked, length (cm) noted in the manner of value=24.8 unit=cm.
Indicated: value=8 unit=cm
